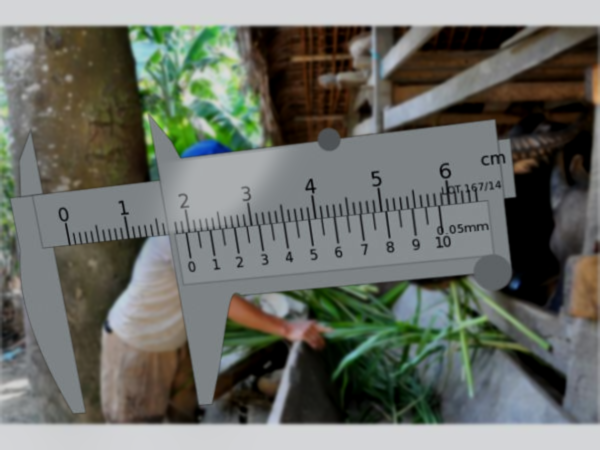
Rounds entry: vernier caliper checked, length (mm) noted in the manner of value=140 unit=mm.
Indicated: value=19.5 unit=mm
